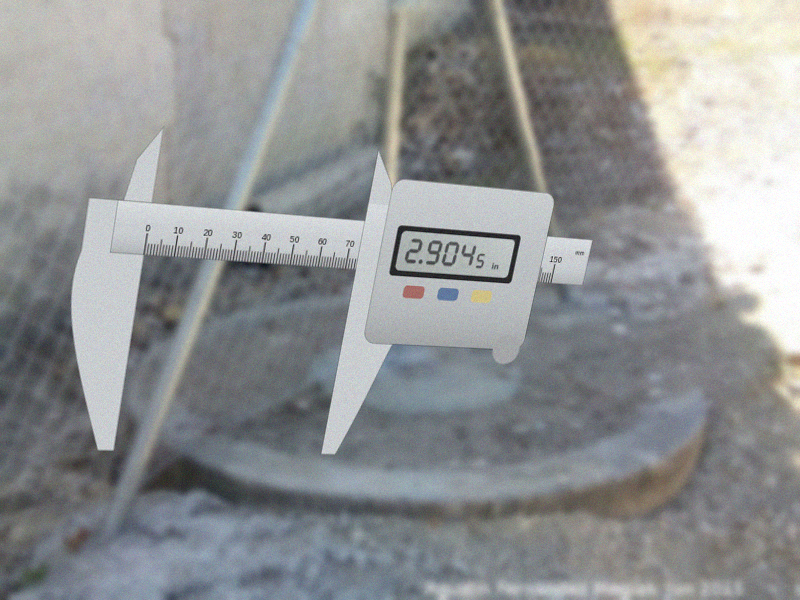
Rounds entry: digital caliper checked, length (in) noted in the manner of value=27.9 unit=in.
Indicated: value=2.9045 unit=in
